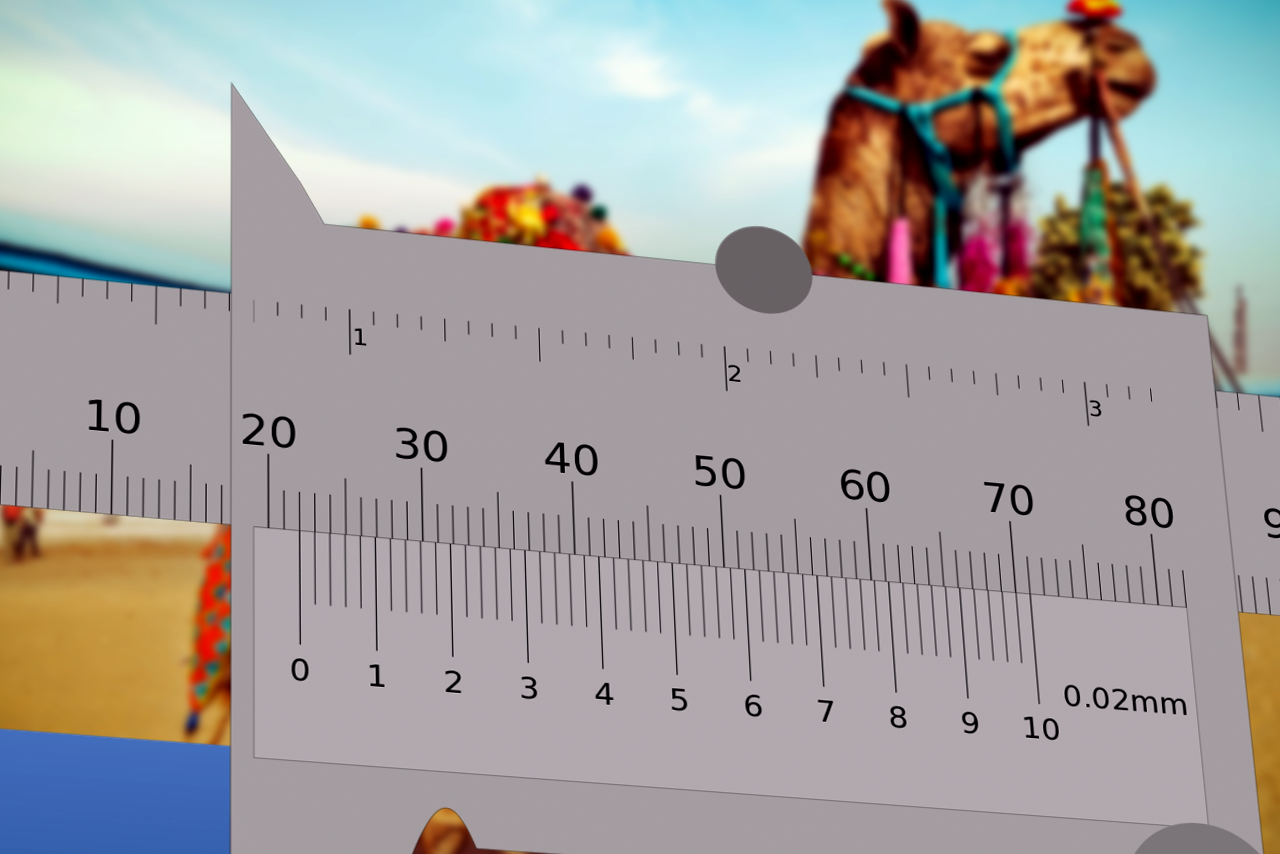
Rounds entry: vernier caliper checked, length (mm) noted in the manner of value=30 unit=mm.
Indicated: value=22.0 unit=mm
